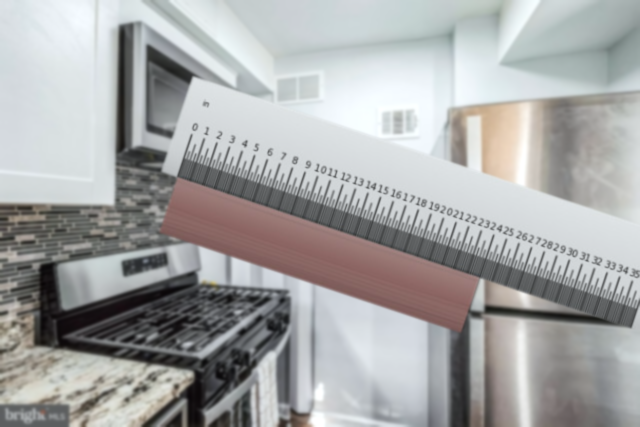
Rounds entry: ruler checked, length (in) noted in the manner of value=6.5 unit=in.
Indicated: value=24 unit=in
